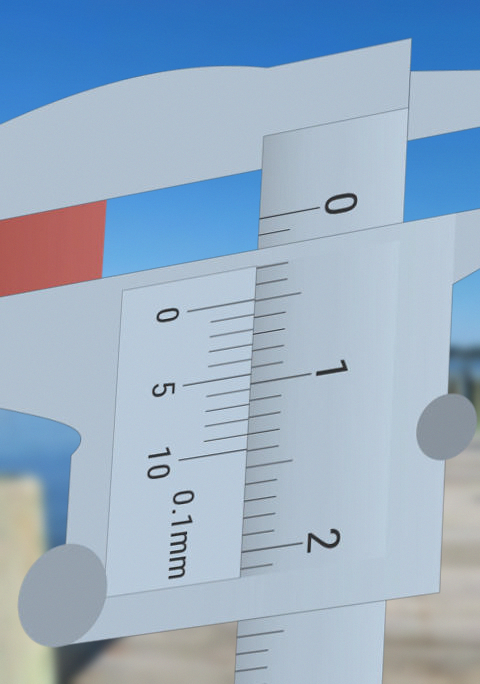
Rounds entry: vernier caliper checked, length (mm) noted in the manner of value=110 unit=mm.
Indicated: value=4.9 unit=mm
